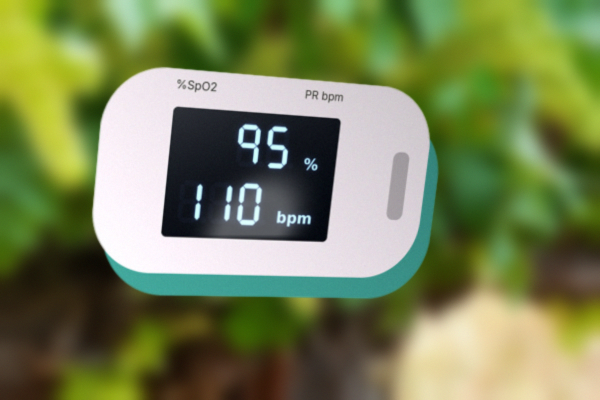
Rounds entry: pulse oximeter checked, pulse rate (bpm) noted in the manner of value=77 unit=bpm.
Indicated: value=110 unit=bpm
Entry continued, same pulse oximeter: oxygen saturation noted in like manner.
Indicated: value=95 unit=%
